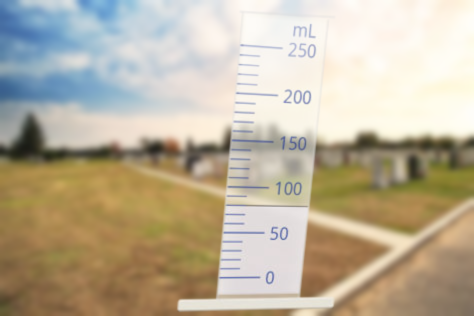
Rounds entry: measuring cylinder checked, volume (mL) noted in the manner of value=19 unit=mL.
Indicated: value=80 unit=mL
